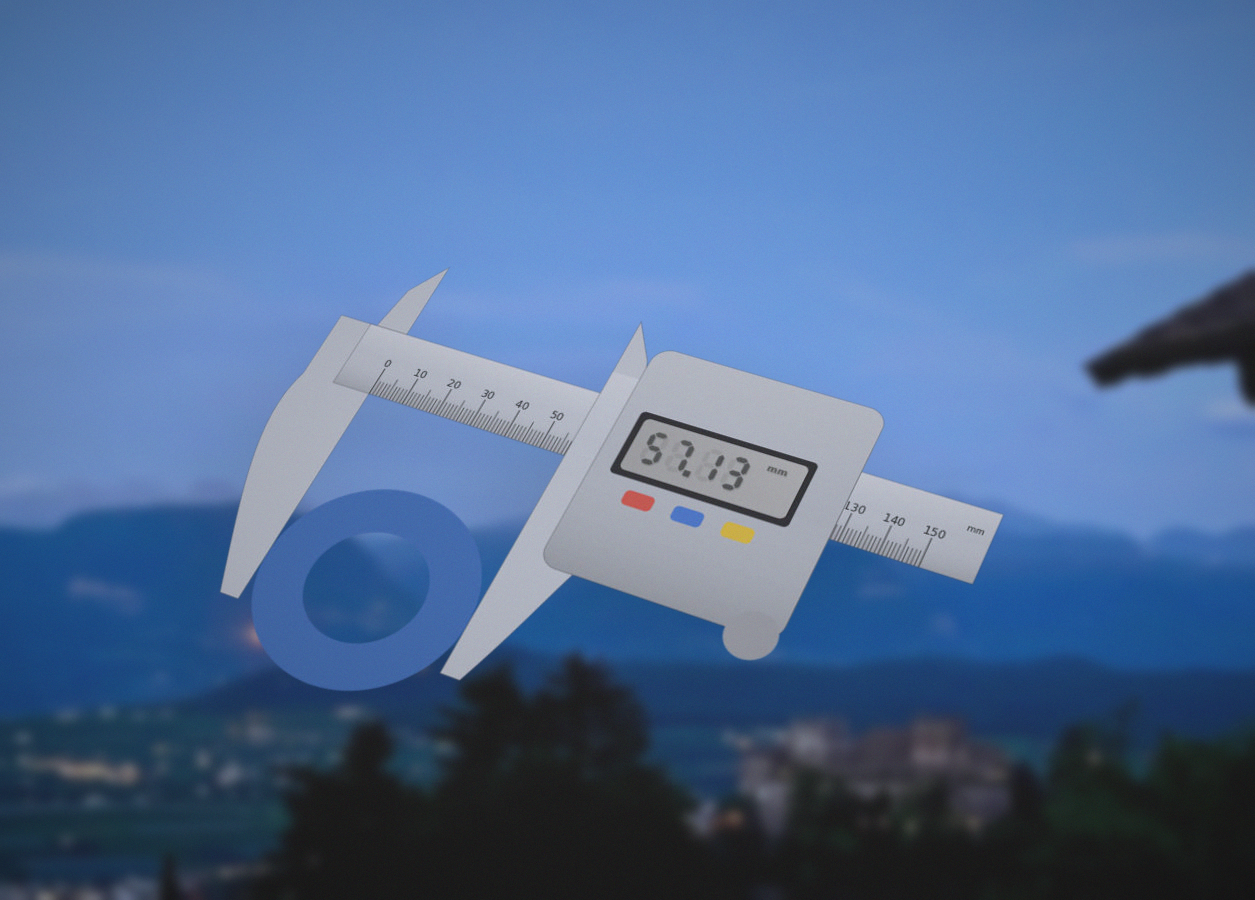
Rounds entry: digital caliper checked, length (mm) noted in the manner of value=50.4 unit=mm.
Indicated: value=57.13 unit=mm
